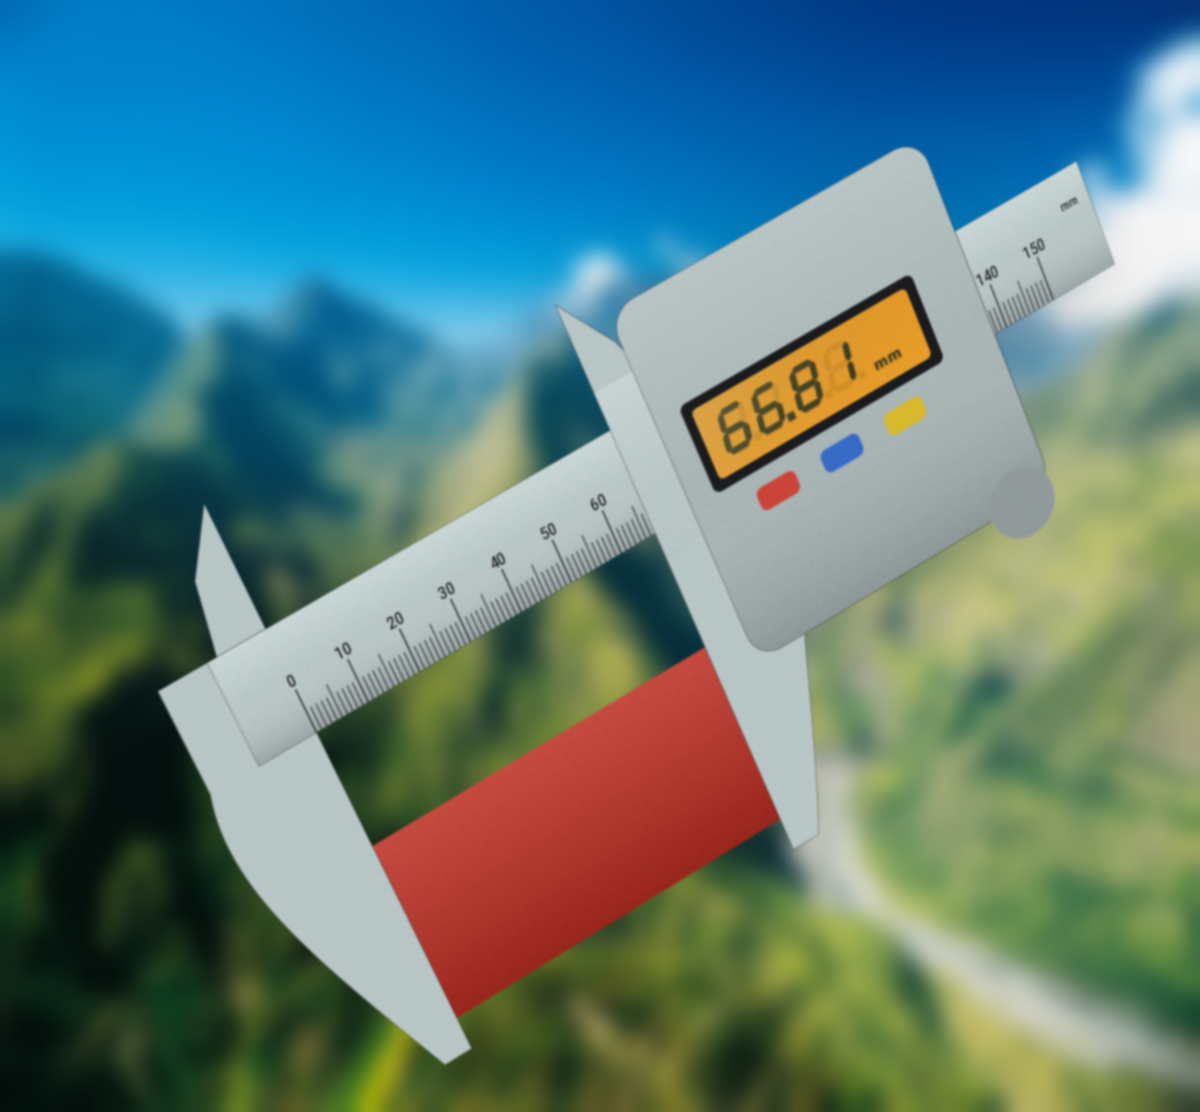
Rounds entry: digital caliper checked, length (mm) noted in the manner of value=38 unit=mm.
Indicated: value=66.81 unit=mm
